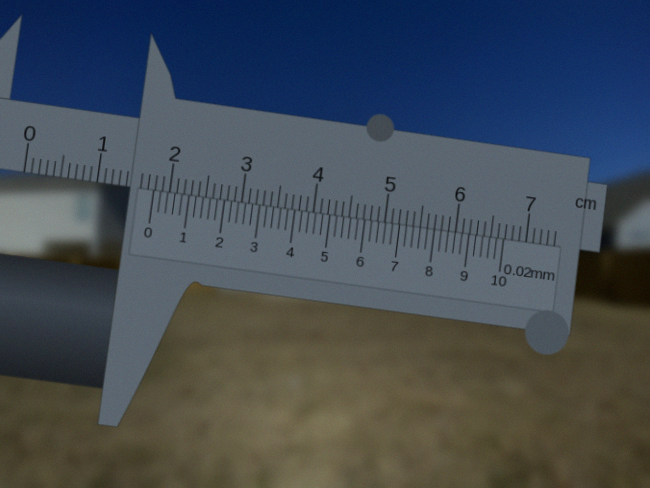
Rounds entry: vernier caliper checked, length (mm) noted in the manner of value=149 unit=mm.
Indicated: value=17.8 unit=mm
